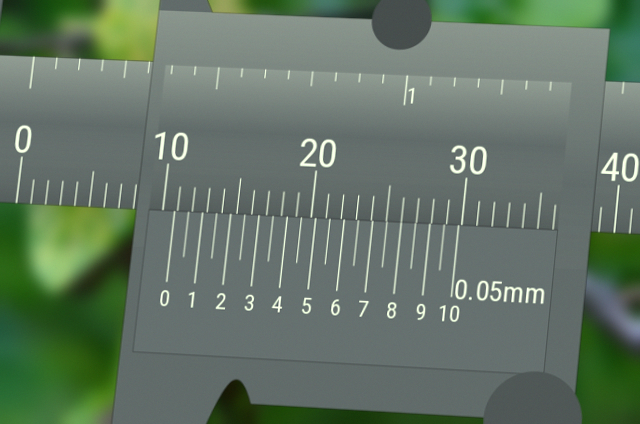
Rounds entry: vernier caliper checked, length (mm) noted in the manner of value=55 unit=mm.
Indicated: value=10.8 unit=mm
